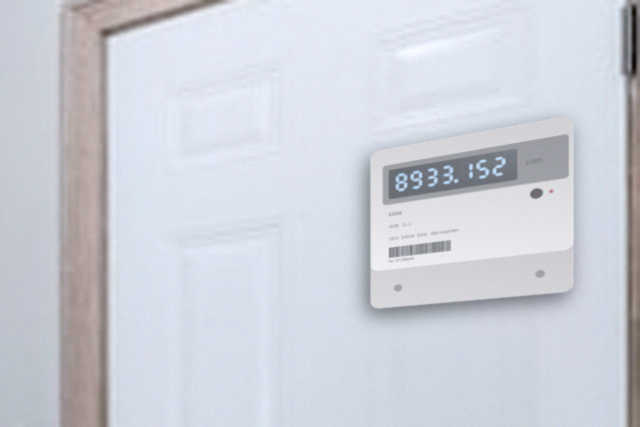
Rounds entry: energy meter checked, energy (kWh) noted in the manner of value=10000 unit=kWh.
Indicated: value=8933.152 unit=kWh
